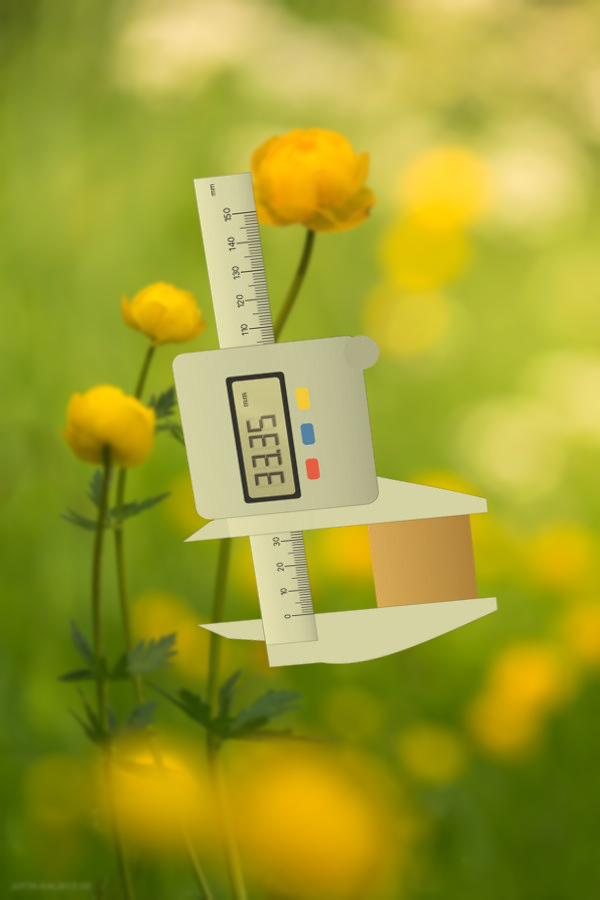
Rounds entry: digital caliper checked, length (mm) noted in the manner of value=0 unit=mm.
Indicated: value=33.35 unit=mm
